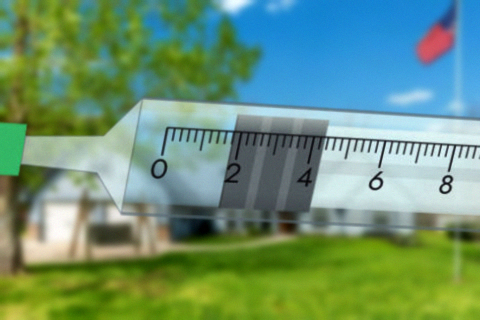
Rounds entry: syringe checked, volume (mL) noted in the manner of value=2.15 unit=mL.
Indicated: value=1.8 unit=mL
